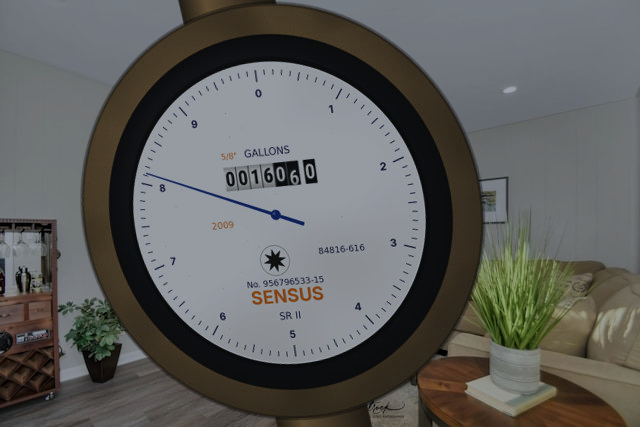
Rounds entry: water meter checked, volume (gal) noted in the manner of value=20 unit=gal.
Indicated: value=16058.1 unit=gal
